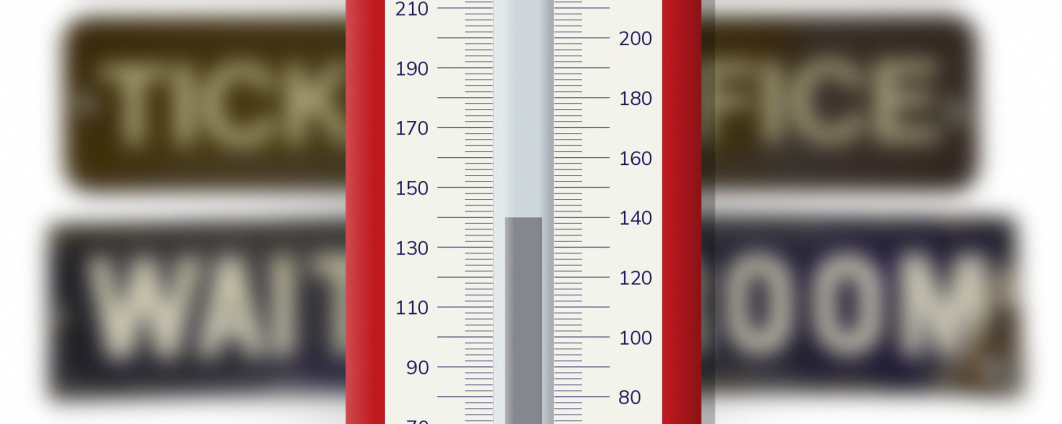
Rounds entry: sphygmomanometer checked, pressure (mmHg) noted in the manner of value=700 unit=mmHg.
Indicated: value=140 unit=mmHg
